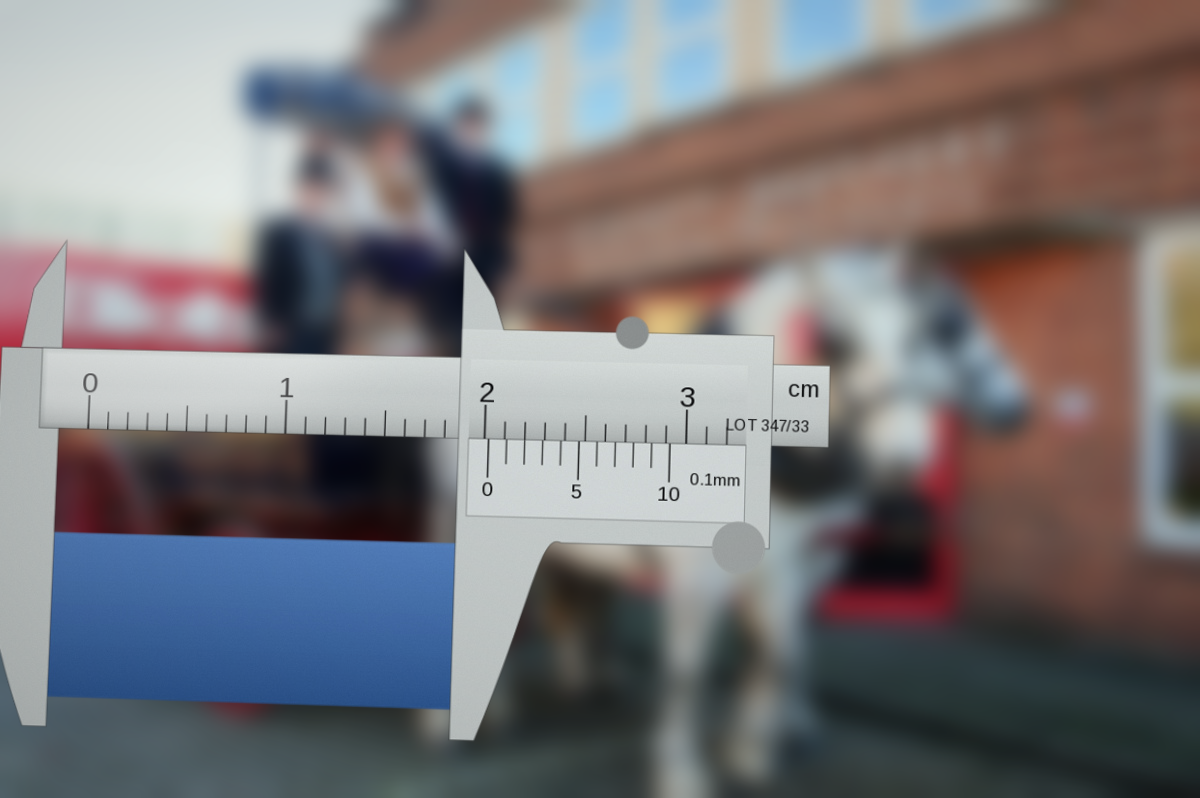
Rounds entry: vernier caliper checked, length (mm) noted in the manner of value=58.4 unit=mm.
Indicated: value=20.2 unit=mm
